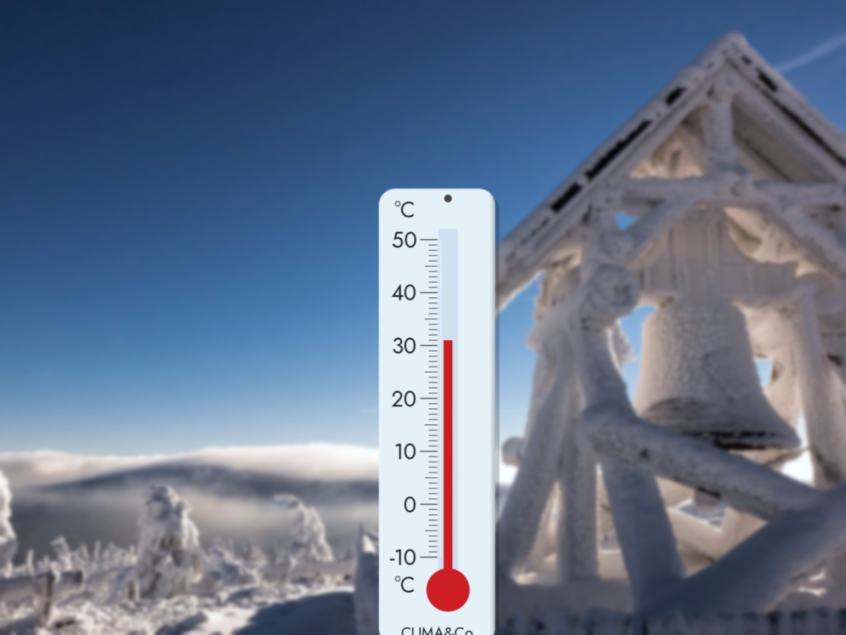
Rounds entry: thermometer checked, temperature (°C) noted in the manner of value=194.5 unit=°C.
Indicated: value=31 unit=°C
